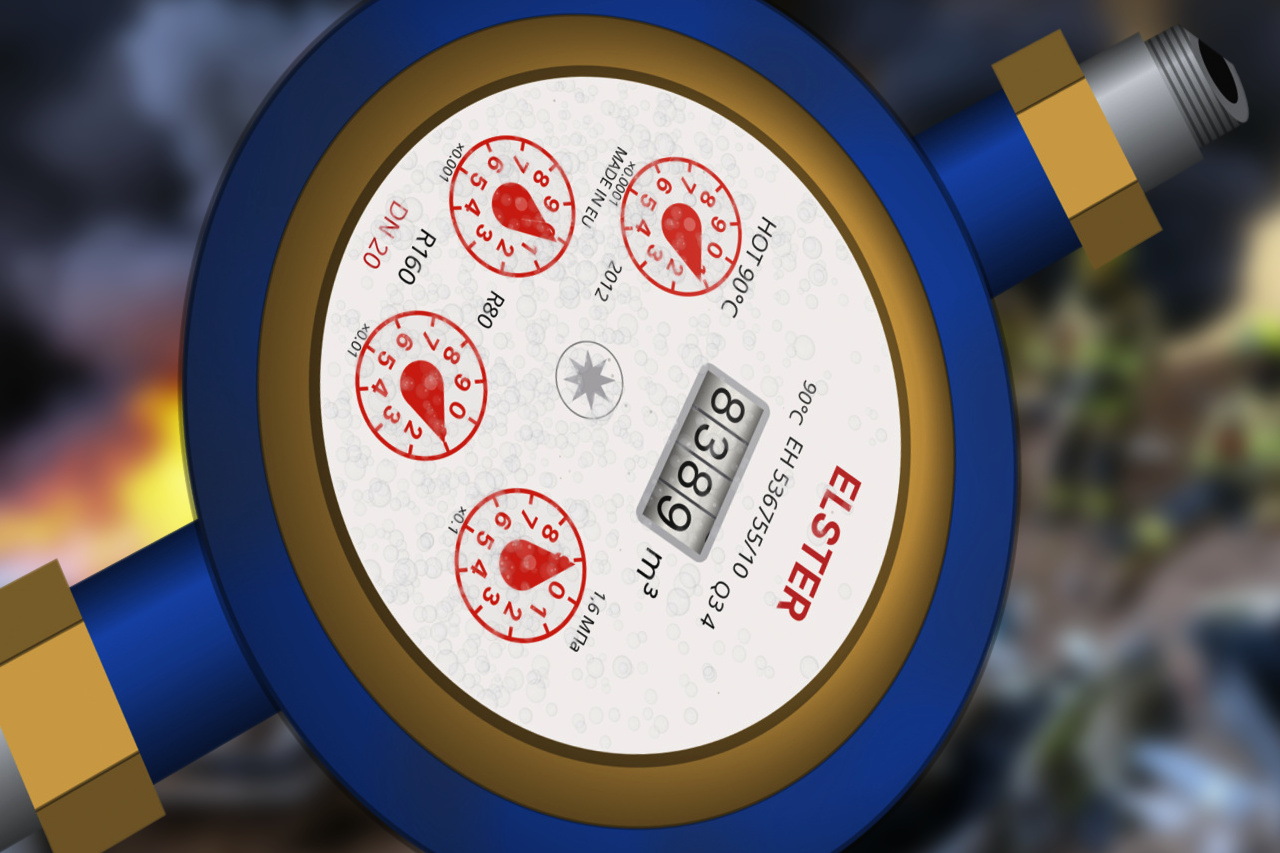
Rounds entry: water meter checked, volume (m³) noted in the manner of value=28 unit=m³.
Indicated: value=8388.9101 unit=m³
